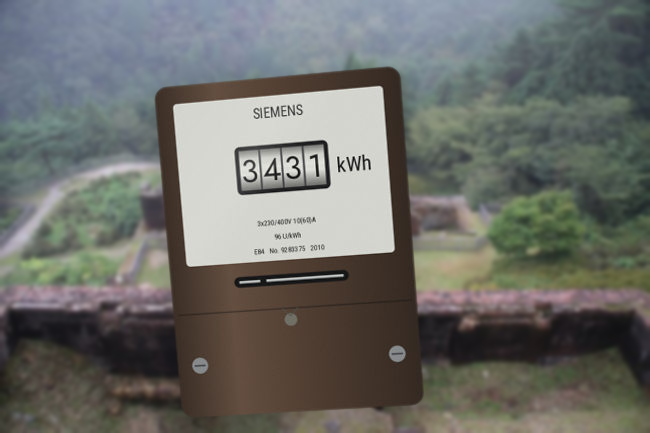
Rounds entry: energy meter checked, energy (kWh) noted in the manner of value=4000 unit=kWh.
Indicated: value=3431 unit=kWh
